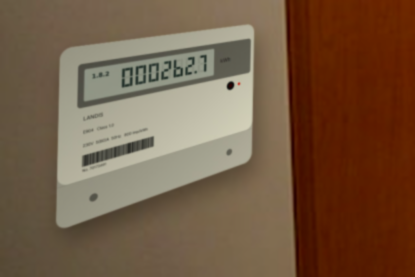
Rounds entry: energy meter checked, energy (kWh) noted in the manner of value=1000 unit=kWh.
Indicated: value=262.7 unit=kWh
